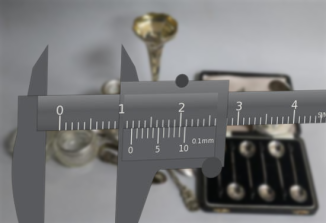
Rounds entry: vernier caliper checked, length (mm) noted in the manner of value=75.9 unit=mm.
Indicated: value=11.8 unit=mm
